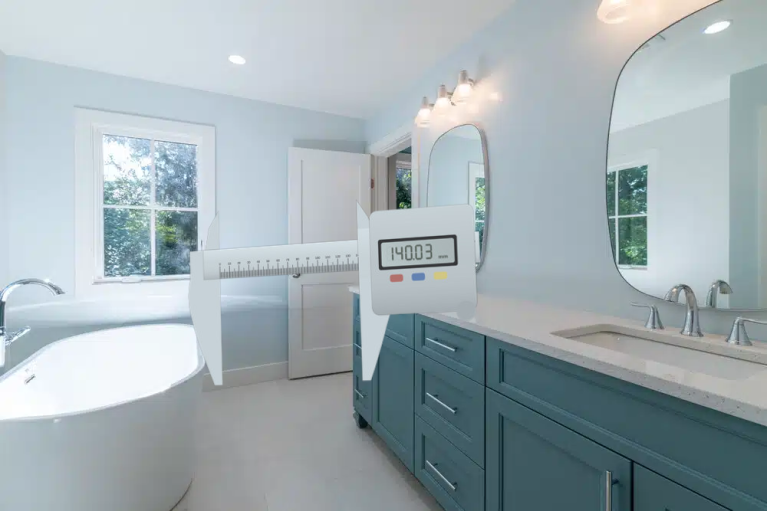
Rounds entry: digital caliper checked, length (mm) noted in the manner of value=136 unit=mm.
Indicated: value=140.03 unit=mm
